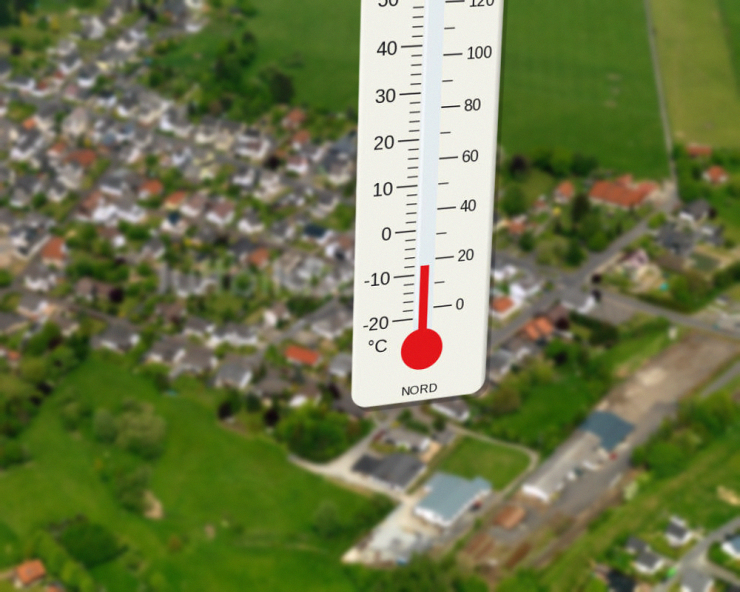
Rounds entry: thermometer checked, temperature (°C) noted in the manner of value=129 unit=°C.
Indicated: value=-8 unit=°C
